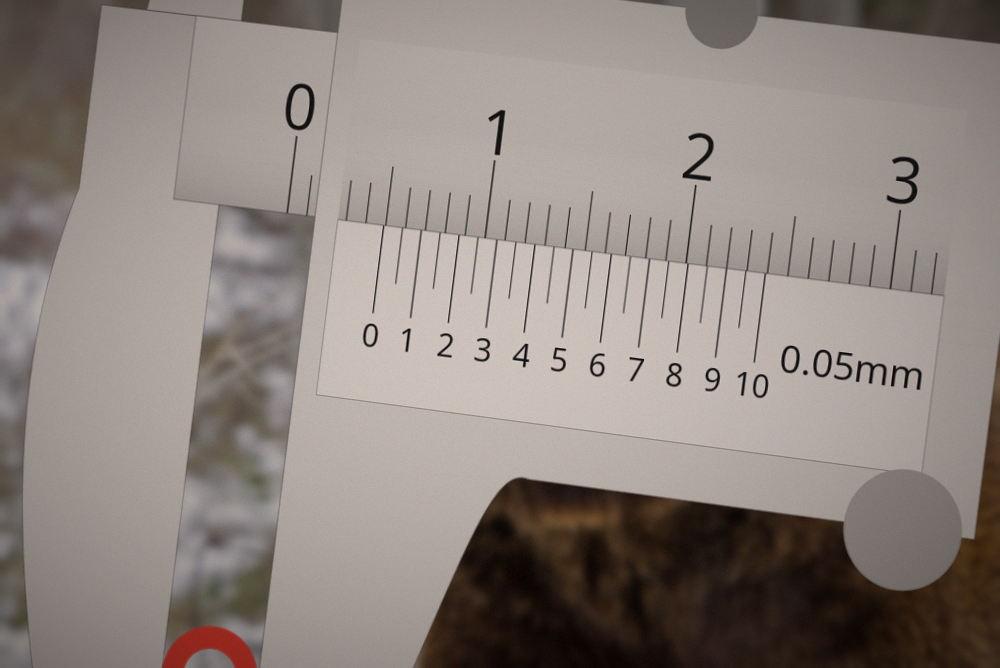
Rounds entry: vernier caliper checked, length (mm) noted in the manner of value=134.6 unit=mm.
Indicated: value=4.9 unit=mm
